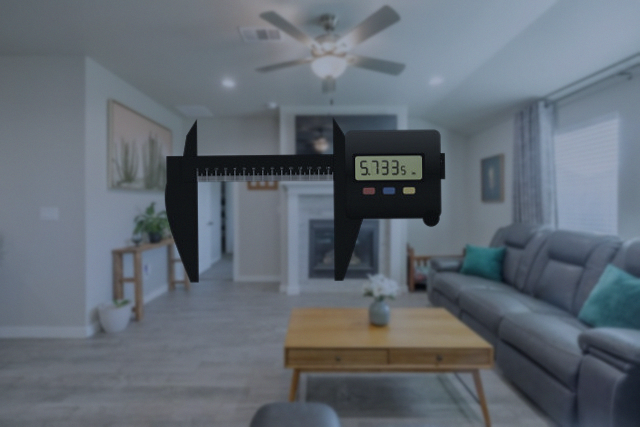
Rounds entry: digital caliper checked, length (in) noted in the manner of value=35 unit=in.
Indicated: value=5.7335 unit=in
